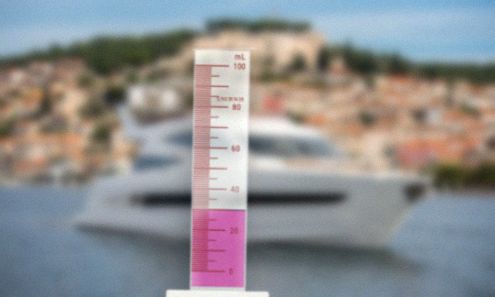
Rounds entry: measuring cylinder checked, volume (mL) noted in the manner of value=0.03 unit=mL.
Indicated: value=30 unit=mL
